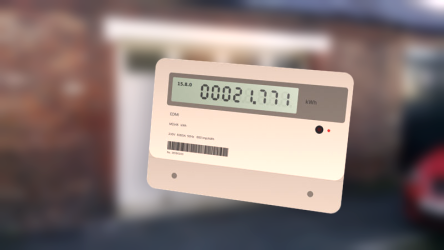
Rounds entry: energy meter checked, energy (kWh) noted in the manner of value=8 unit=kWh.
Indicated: value=21.771 unit=kWh
